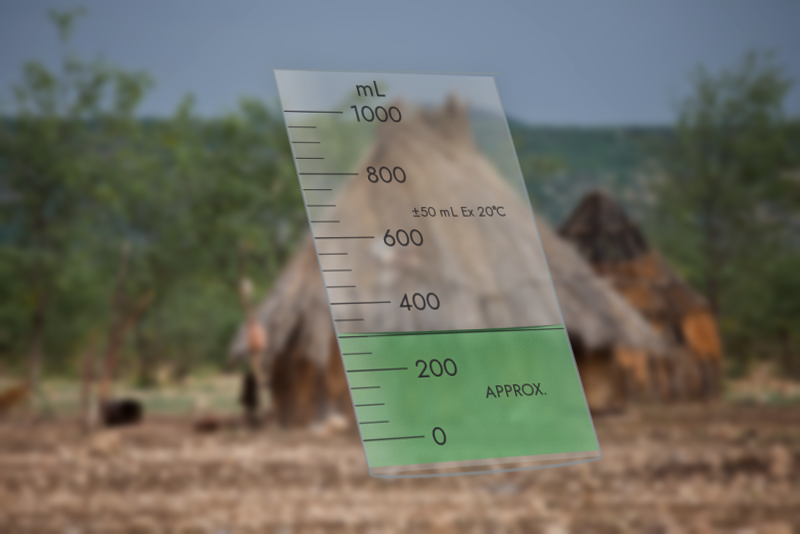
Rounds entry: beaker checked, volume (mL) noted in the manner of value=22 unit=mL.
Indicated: value=300 unit=mL
